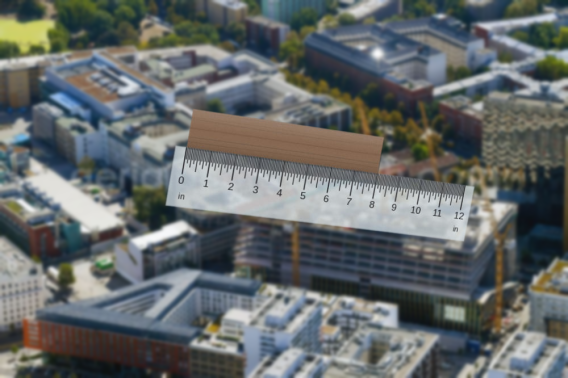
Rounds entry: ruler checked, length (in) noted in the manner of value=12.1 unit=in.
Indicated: value=8 unit=in
